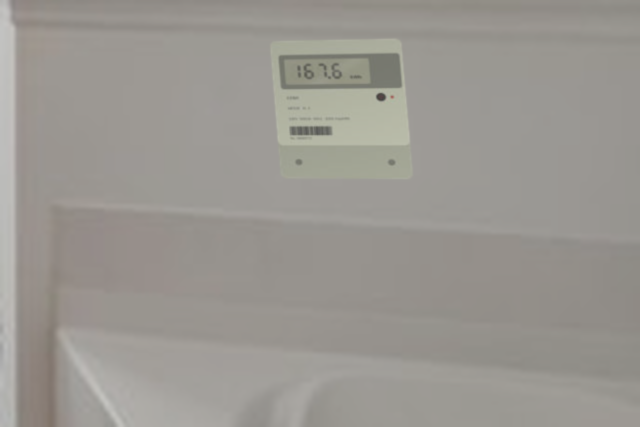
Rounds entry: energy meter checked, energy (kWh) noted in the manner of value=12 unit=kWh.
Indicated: value=167.6 unit=kWh
